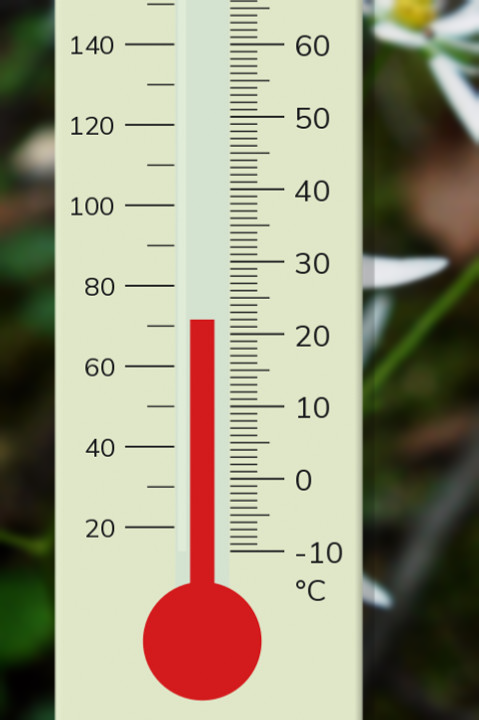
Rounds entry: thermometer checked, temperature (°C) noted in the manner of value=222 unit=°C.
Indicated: value=22 unit=°C
